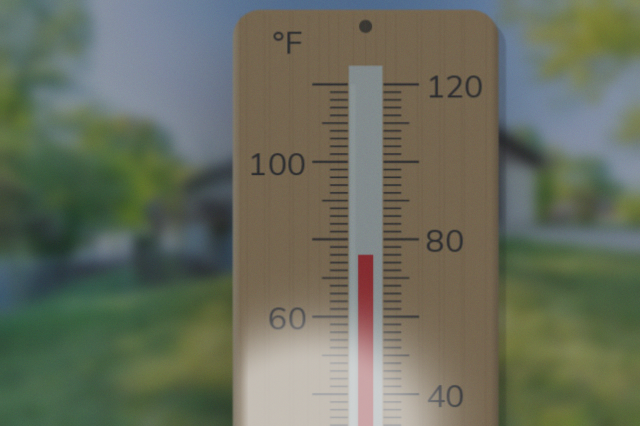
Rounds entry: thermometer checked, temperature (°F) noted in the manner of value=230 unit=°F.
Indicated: value=76 unit=°F
